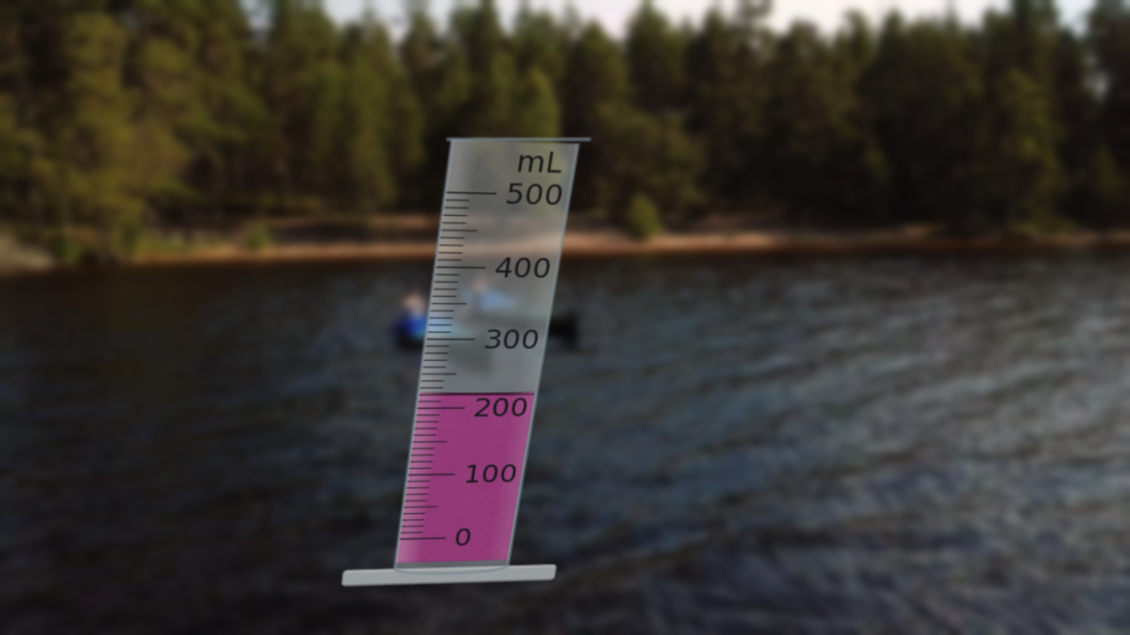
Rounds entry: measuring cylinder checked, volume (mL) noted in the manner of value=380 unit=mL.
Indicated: value=220 unit=mL
